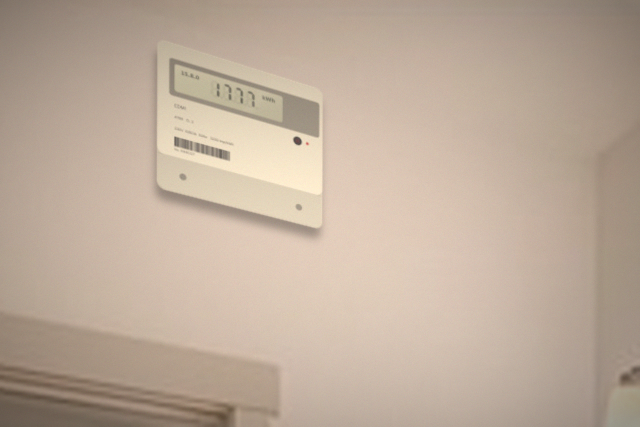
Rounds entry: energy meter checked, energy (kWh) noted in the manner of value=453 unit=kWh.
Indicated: value=1777 unit=kWh
